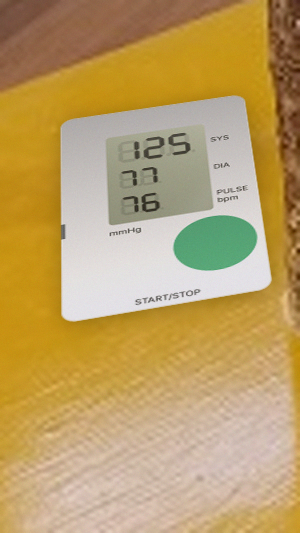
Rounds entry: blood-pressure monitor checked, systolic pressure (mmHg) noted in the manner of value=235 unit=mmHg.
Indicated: value=125 unit=mmHg
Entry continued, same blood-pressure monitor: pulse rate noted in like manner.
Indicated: value=76 unit=bpm
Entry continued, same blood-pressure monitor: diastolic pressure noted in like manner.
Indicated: value=77 unit=mmHg
